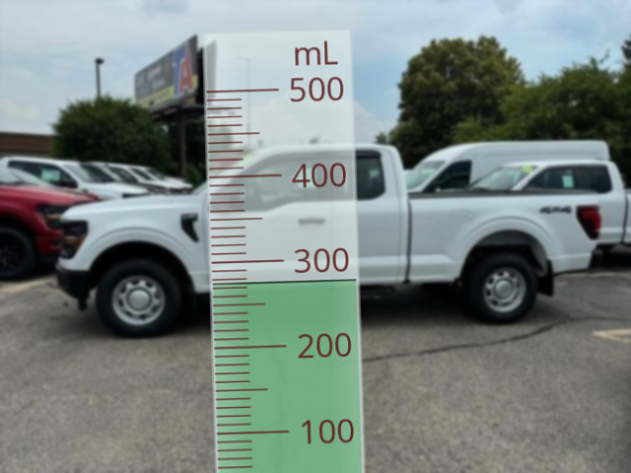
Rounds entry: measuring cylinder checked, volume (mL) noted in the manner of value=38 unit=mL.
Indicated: value=275 unit=mL
